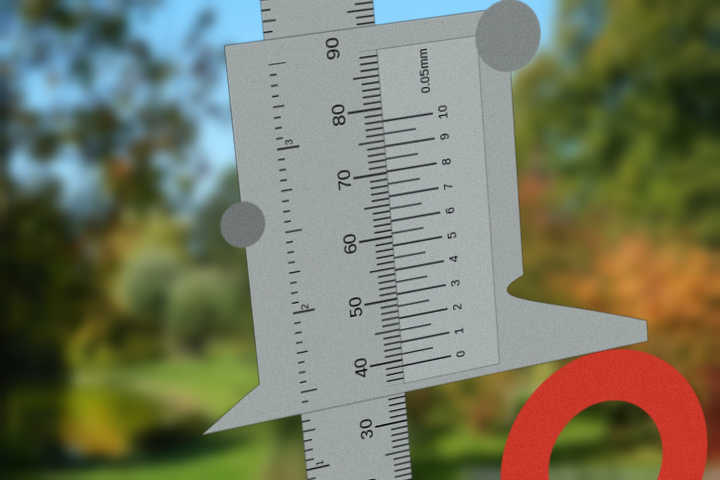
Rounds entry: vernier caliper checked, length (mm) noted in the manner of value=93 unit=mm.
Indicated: value=39.0 unit=mm
